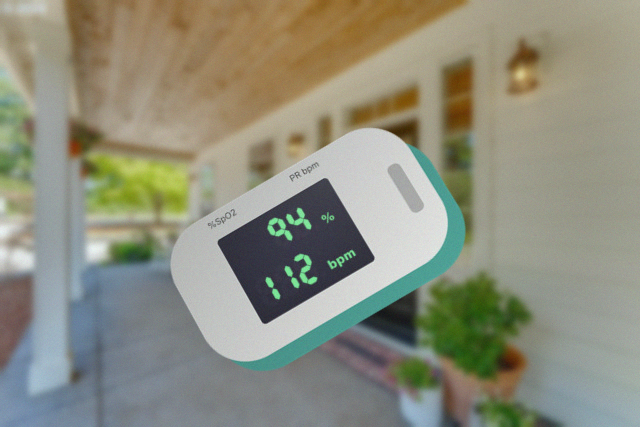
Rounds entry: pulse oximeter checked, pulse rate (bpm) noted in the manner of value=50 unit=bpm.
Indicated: value=112 unit=bpm
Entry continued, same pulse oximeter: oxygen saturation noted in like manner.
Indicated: value=94 unit=%
